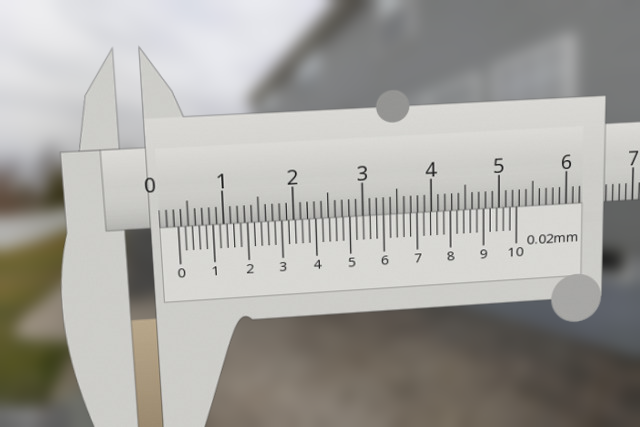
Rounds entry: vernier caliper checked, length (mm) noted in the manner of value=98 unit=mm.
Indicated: value=3.6 unit=mm
